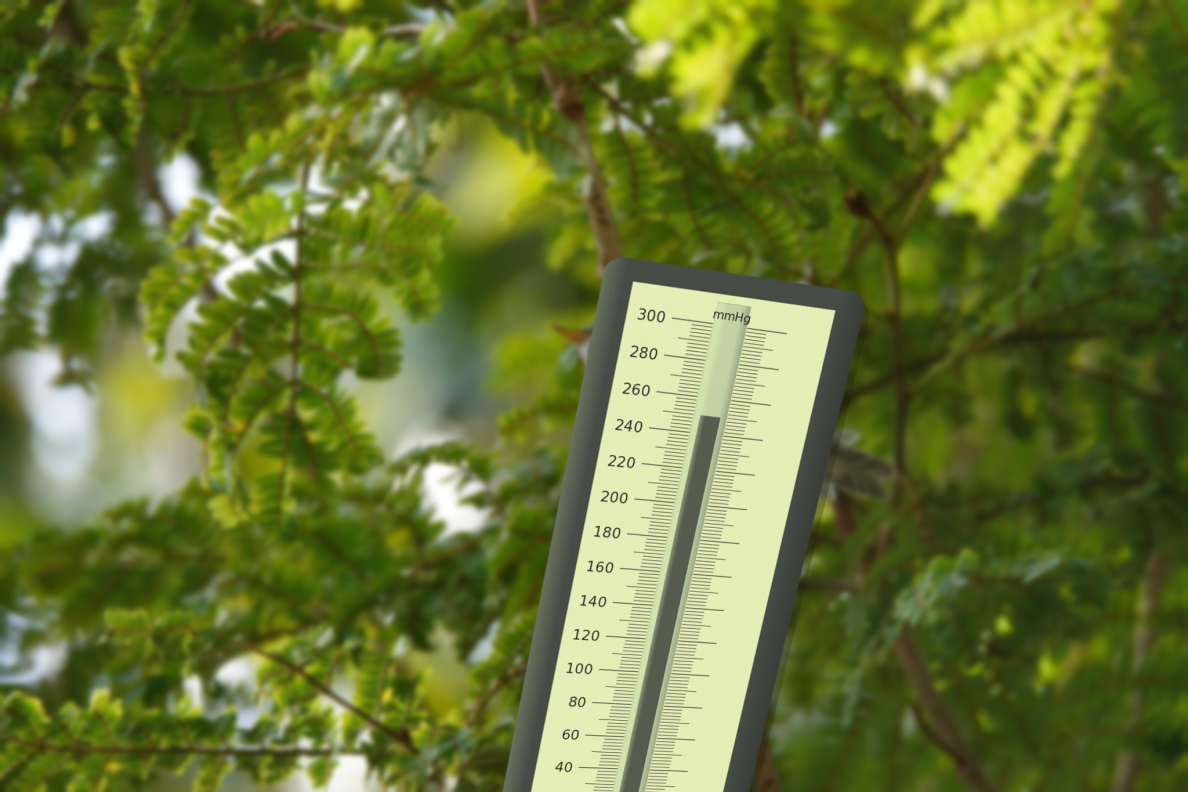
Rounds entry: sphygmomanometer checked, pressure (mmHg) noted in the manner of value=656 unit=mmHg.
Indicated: value=250 unit=mmHg
